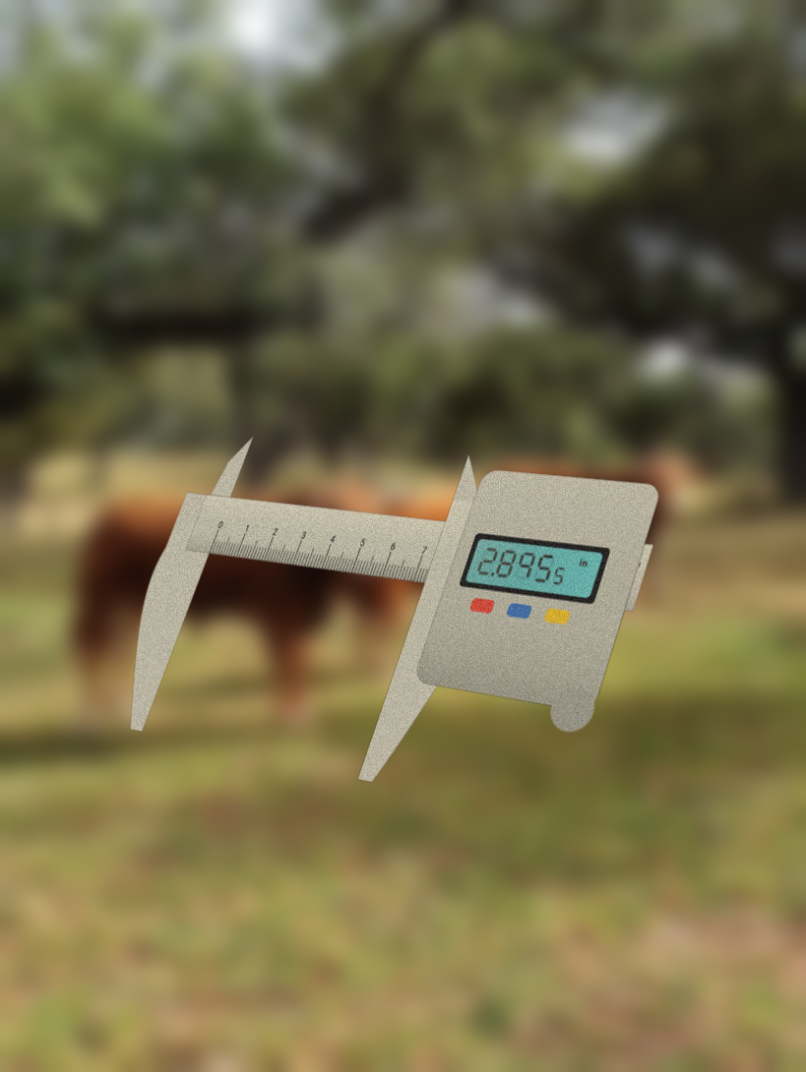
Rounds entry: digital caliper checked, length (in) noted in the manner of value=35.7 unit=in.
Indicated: value=2.8955 unit=in
